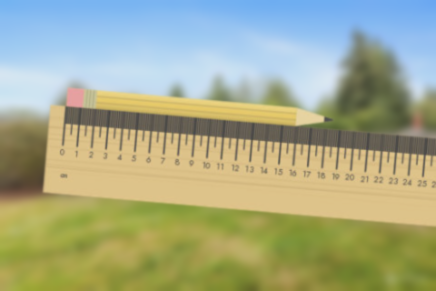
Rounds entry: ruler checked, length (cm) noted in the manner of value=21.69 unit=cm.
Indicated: value=18.5 unit=cm
